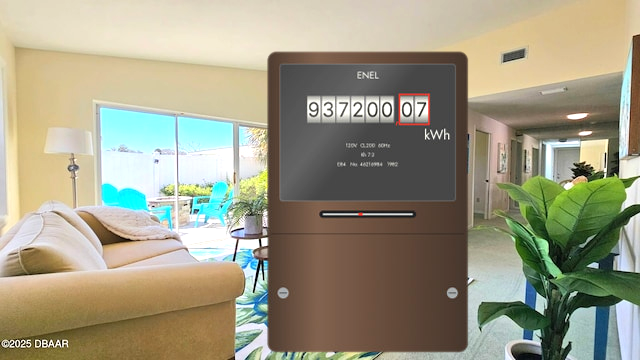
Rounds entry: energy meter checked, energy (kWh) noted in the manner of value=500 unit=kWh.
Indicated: value=937200.07 unit=kWh
